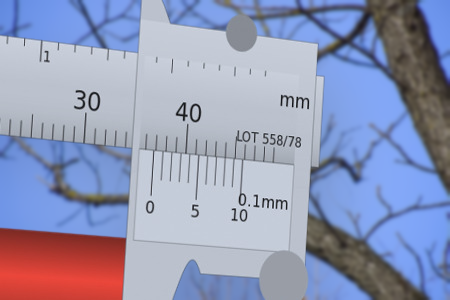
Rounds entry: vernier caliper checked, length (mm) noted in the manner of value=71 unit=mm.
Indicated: value=36.8 unit=mm
